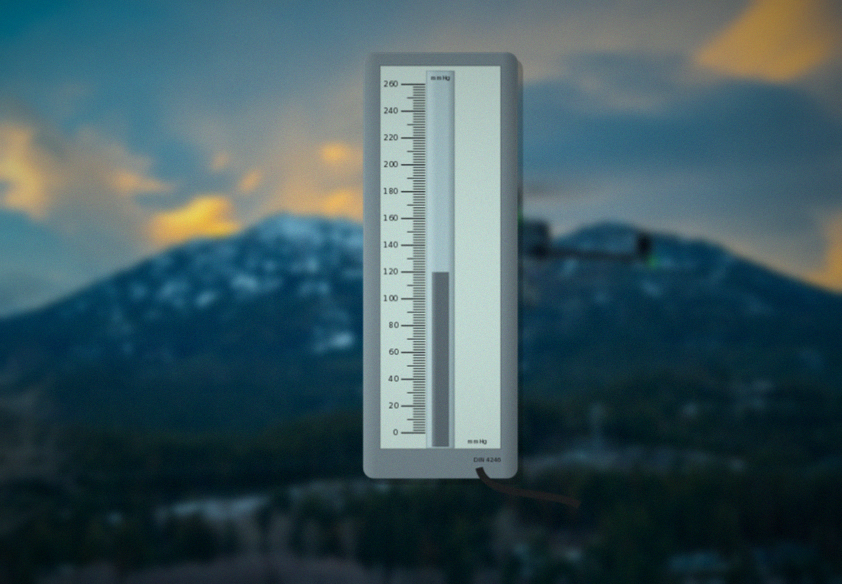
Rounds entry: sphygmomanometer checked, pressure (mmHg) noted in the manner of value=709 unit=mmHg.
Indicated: value=120 unit=mmHg
